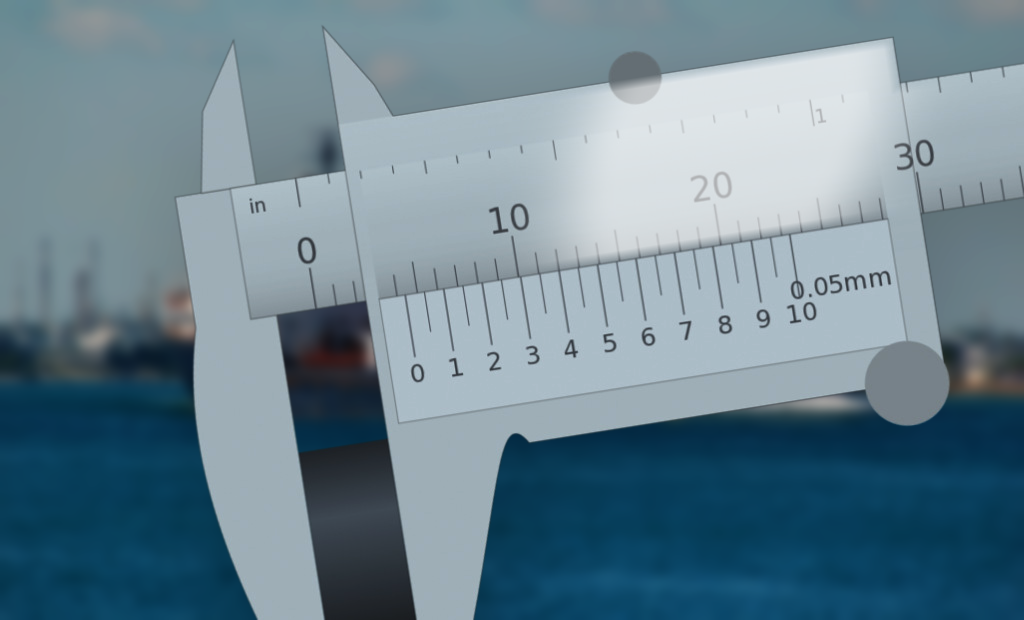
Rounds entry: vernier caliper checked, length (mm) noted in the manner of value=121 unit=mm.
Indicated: value=4.4 unit=mm
